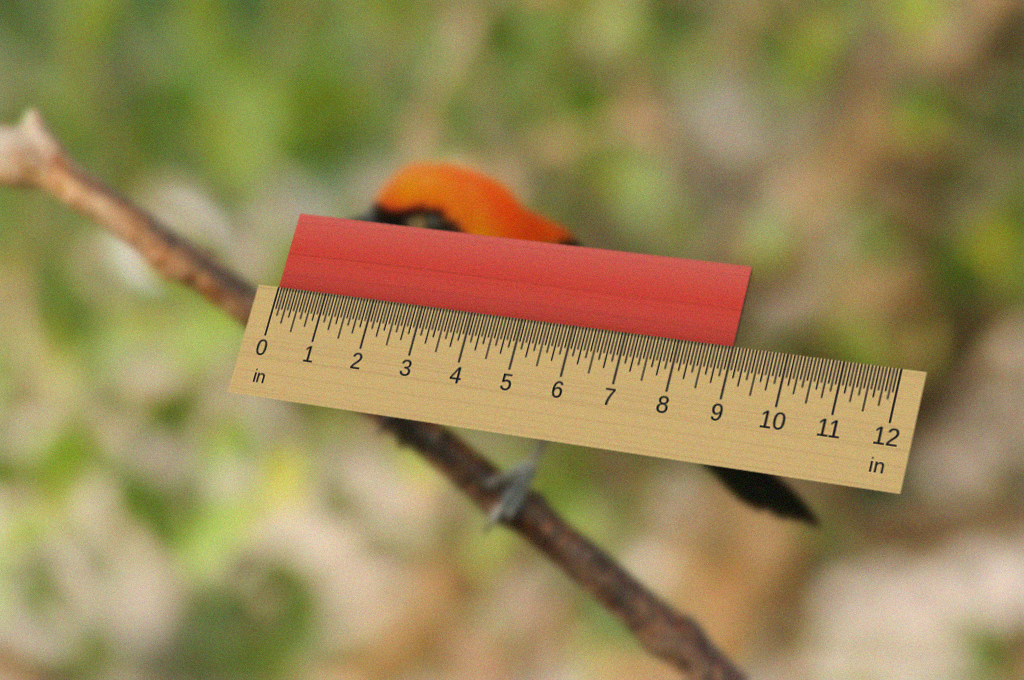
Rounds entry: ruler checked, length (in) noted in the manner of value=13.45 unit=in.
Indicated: value=9 unit=in
